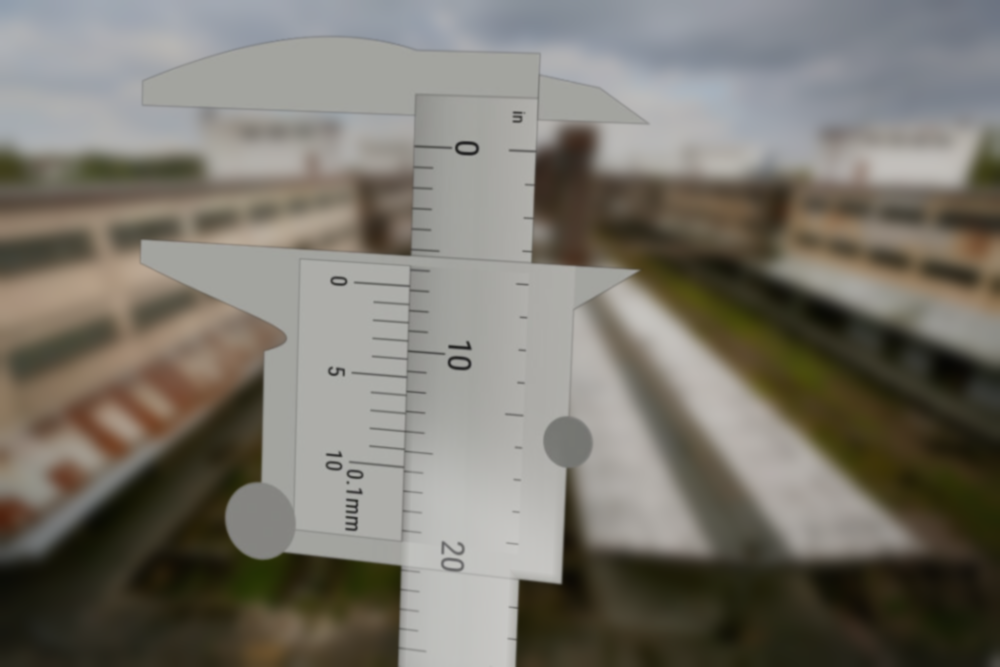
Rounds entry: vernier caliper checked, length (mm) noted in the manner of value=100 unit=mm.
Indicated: value=6.8 unit=mm
